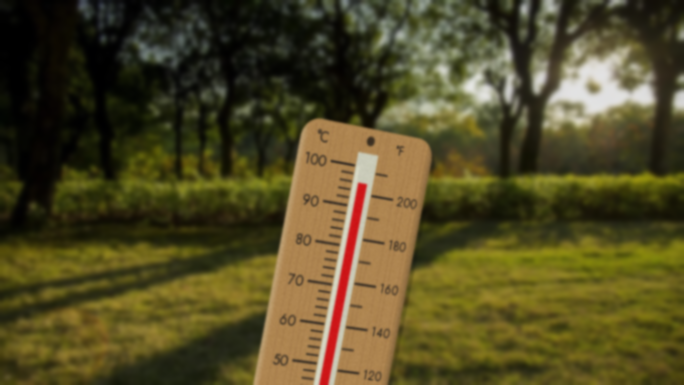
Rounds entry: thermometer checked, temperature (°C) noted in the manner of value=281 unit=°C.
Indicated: value=96 unit=°C
